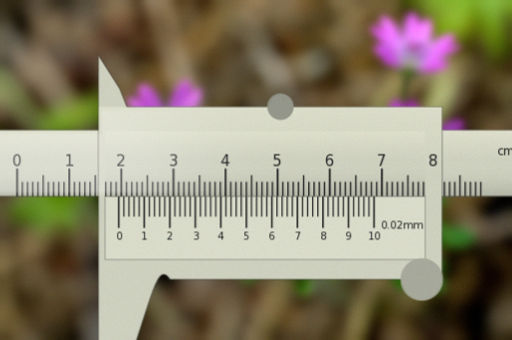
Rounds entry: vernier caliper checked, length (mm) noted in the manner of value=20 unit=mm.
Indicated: value=19.5 unit=mm
